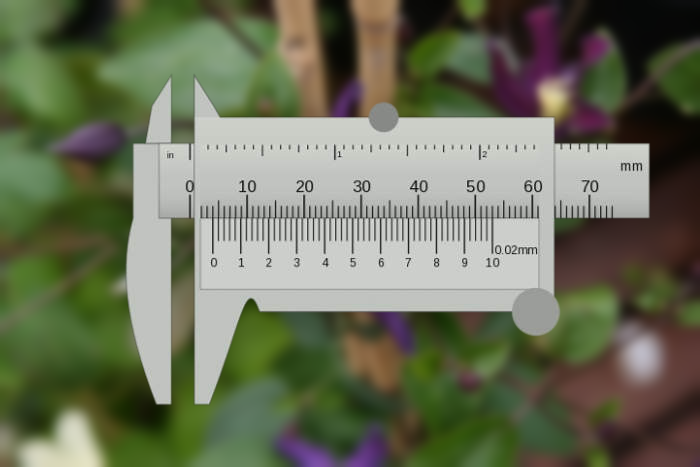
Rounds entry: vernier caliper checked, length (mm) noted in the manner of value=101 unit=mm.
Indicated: value=4.0 unit=mm
